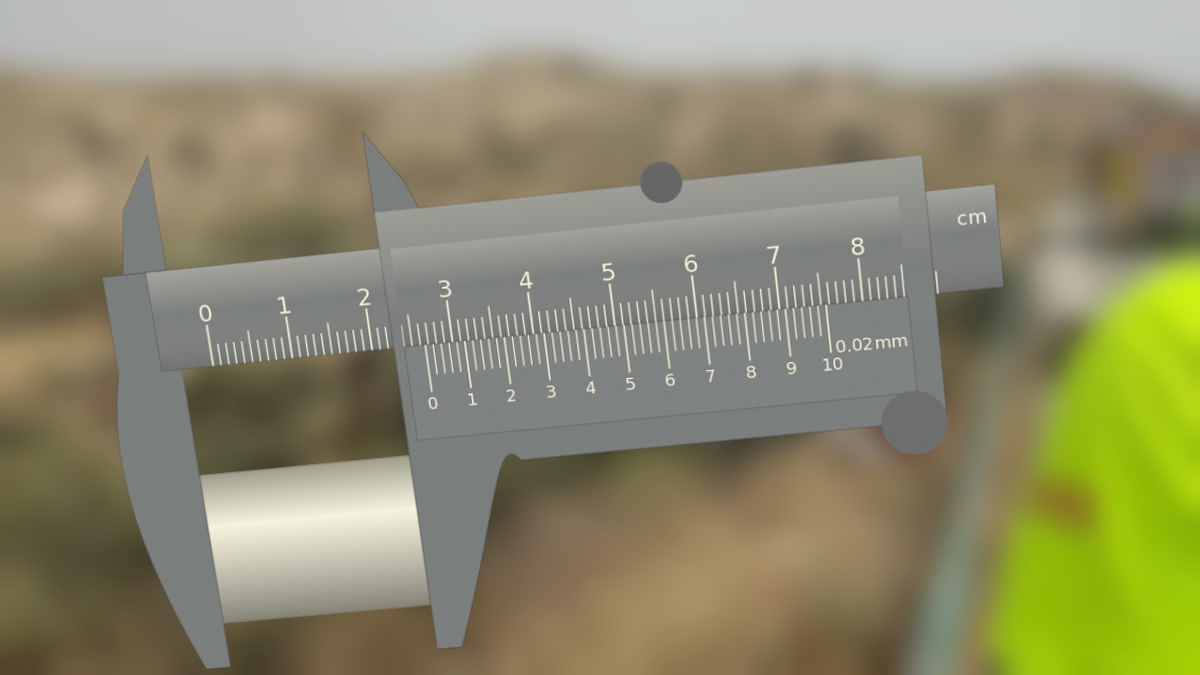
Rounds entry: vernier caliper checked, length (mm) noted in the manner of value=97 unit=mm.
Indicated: value=26.6 unit=mm
